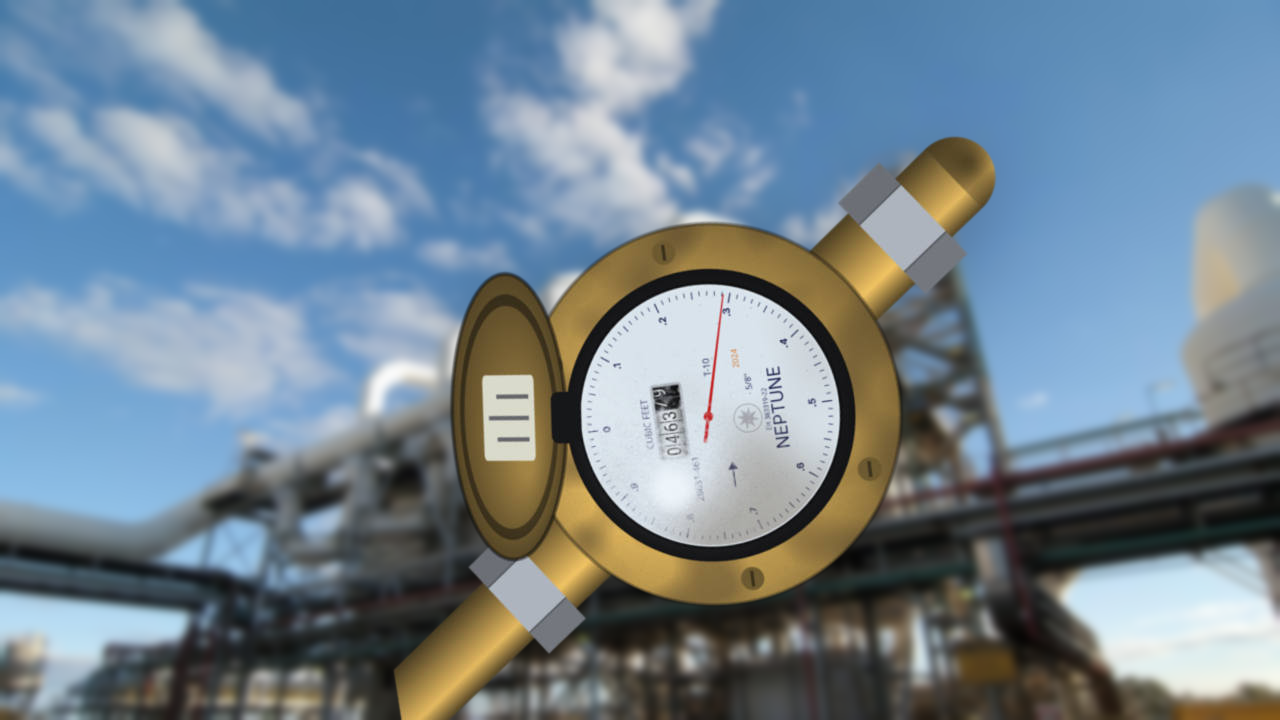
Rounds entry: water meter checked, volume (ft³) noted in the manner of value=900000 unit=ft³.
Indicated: value=46379.29 unit=ft³
